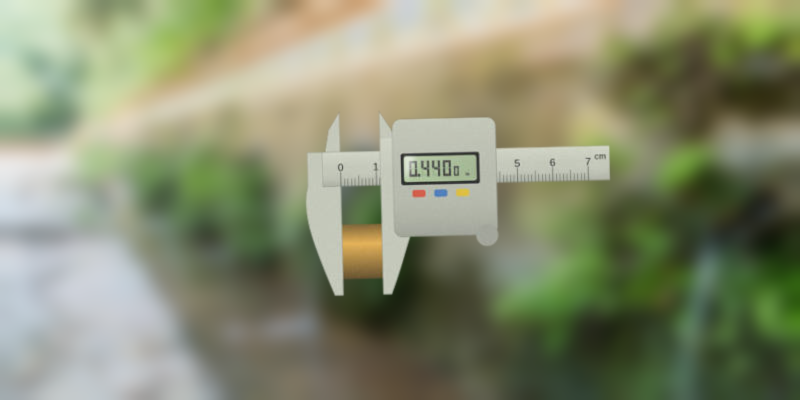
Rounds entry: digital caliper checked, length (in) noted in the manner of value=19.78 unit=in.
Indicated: value=0.4400 unit=in
